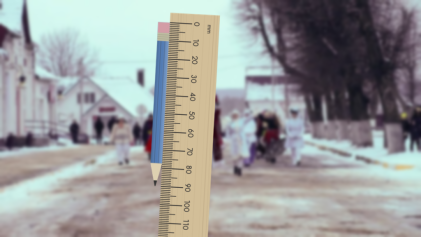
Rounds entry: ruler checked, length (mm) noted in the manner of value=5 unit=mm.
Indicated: value=90 unit=mm
